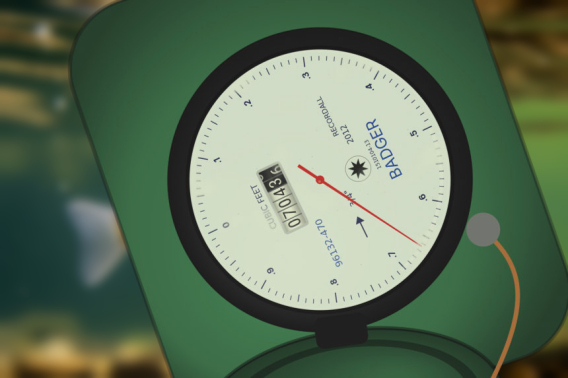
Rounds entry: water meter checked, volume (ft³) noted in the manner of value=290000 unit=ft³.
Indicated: value=70435.66 unit=ft³
